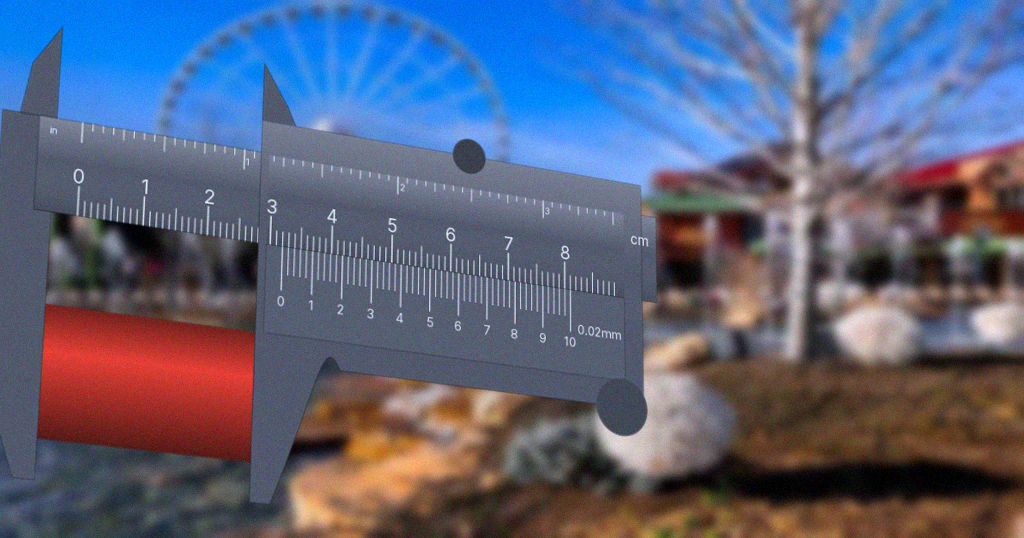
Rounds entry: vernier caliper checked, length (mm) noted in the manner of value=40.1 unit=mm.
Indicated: value=32.0 unit=mm
